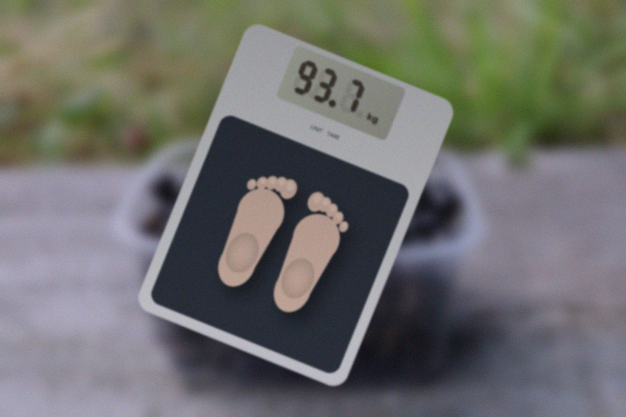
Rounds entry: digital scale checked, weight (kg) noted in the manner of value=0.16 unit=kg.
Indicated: value=93.7 unit=kg
